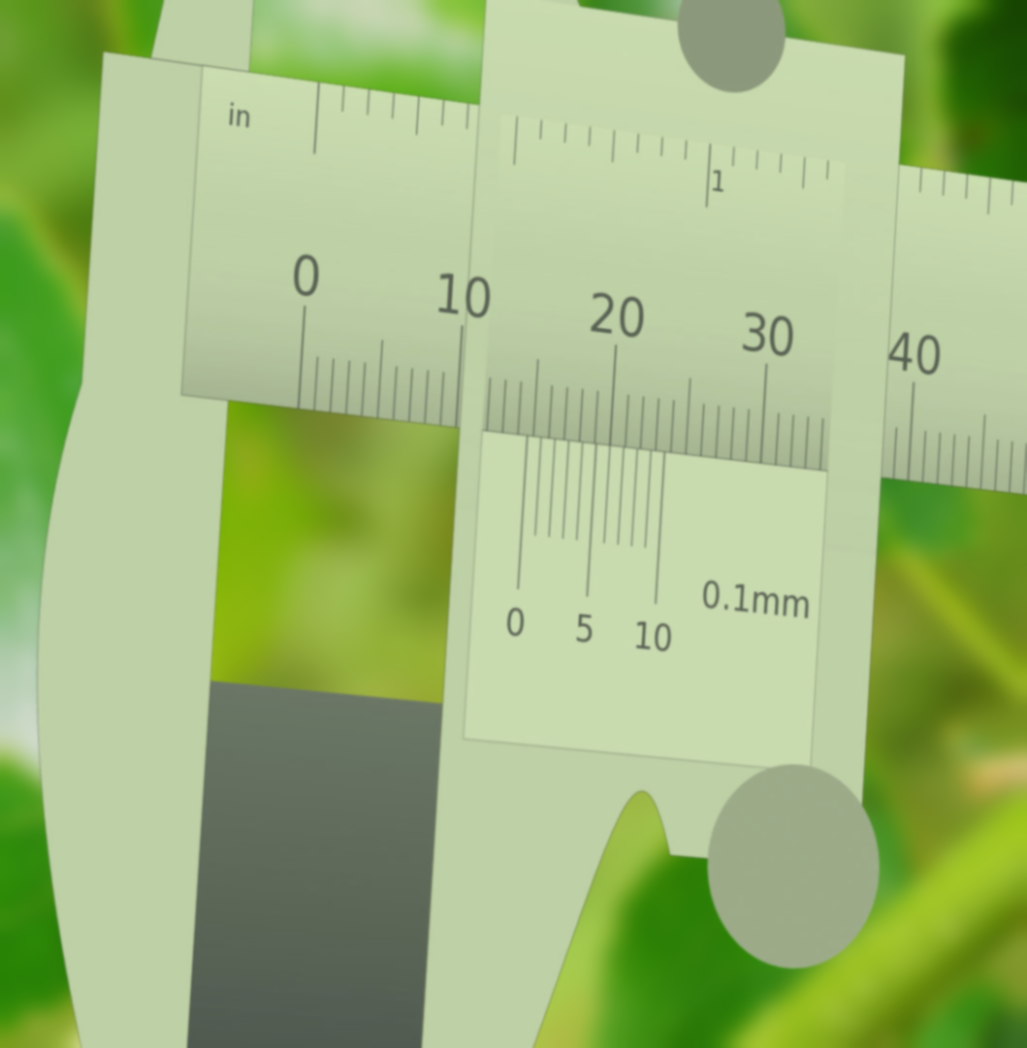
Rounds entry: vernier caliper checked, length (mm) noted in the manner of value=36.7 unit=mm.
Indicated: value=14.6 unit=mm
